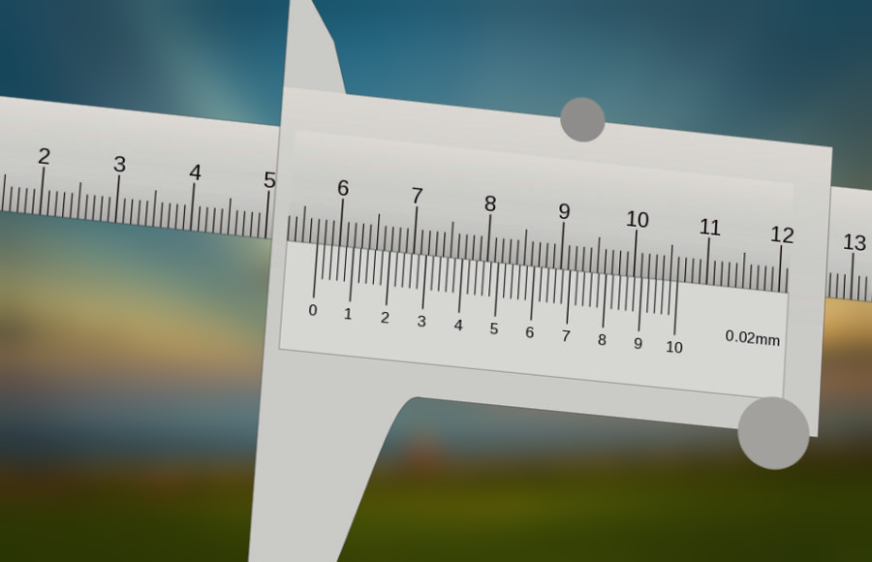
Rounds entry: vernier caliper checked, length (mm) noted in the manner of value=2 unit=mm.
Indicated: value=57.0 unit=mm
